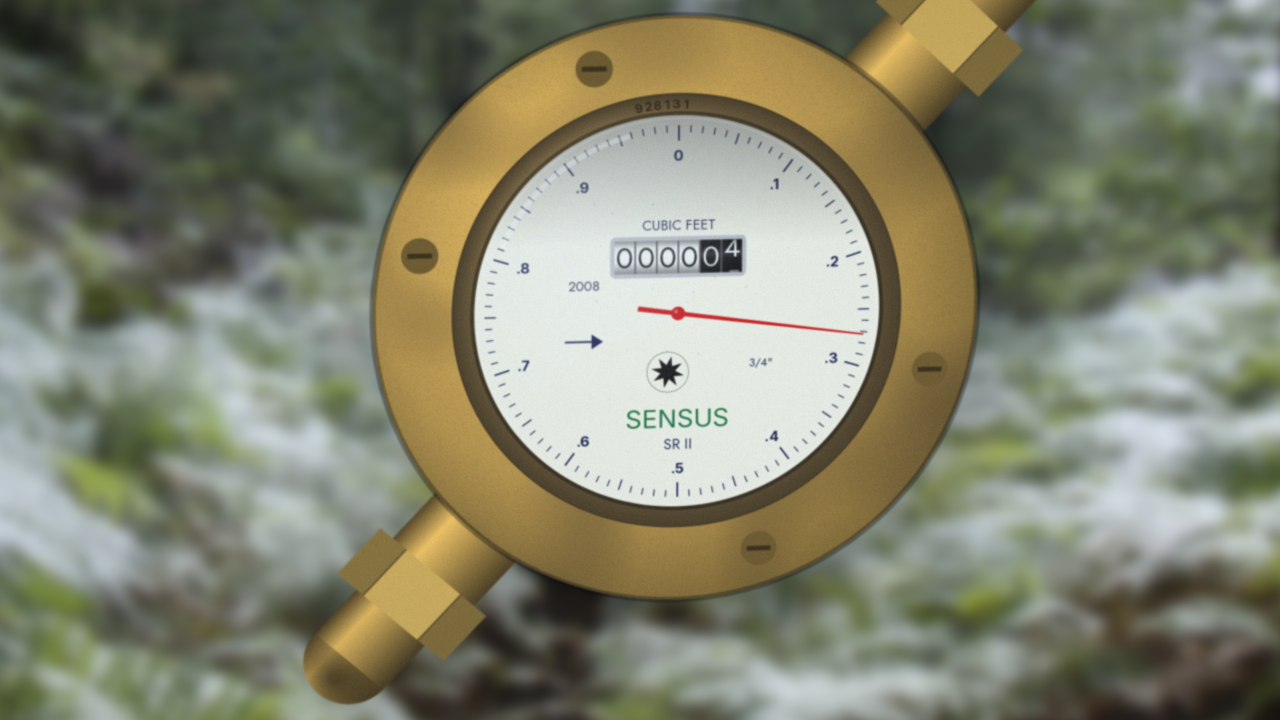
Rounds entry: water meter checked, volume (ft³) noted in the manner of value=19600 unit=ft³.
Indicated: value=4.27 unit=ft³
